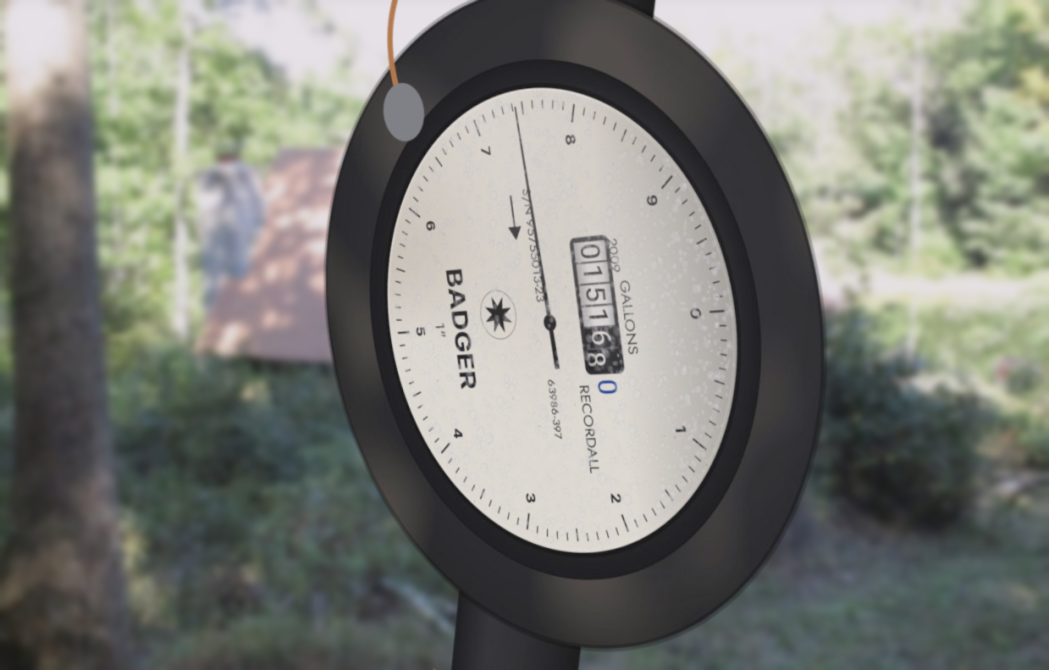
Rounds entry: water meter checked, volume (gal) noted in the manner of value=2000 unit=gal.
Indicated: value=151677.4 unit=gal
